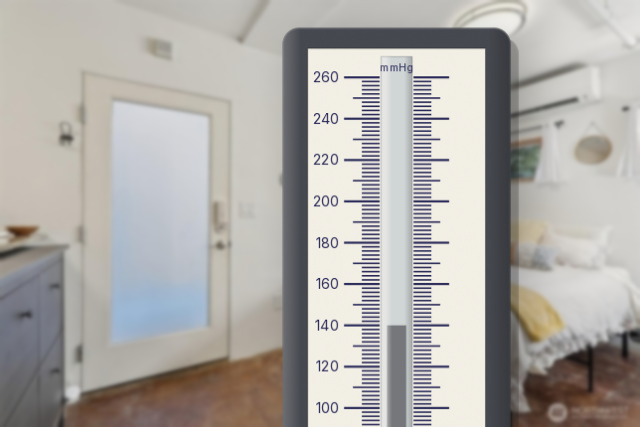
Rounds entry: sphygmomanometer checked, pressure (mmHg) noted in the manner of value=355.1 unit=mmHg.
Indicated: value=140 unit=mmHg
